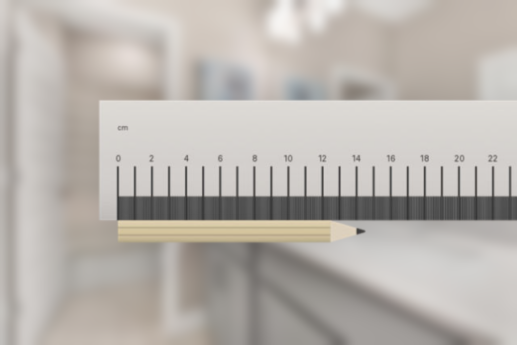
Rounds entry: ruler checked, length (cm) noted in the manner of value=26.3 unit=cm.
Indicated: value=14.5 unit=cm
